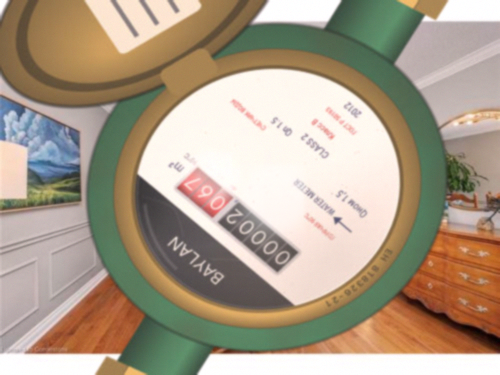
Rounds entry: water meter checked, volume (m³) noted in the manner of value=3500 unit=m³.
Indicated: value=2.067 unit=m³
